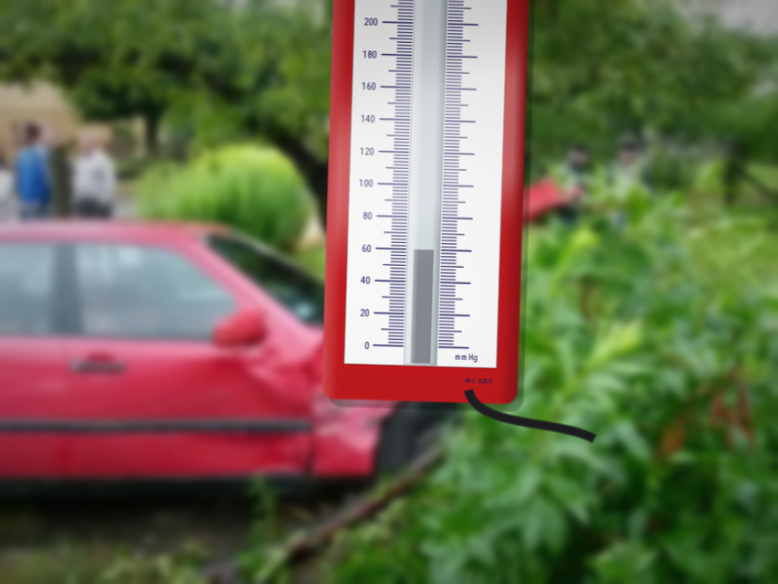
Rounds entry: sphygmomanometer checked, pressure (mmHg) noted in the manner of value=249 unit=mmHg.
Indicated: value=60 unit=mmHg
